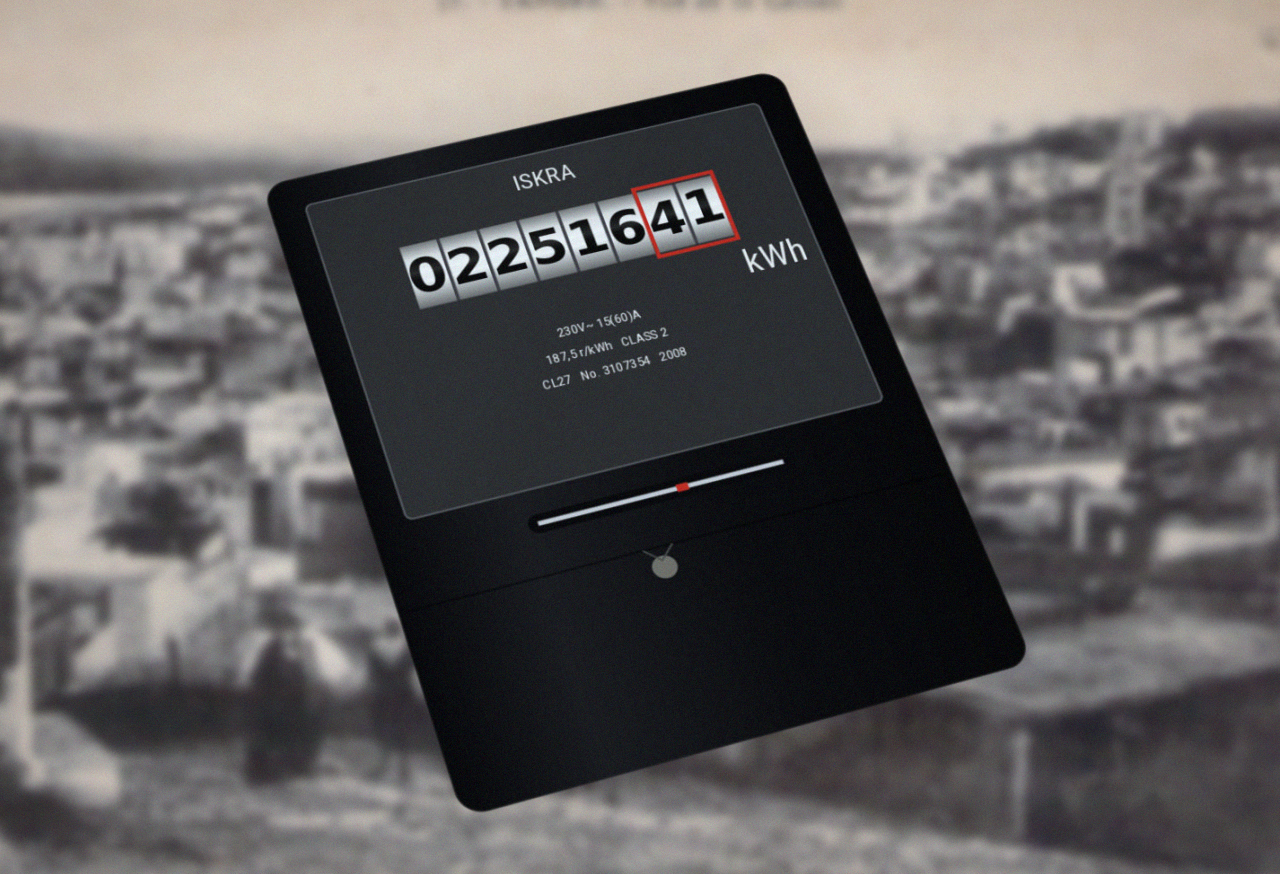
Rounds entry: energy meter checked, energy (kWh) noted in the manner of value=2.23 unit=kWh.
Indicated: value=22516.41 unit=kWh
